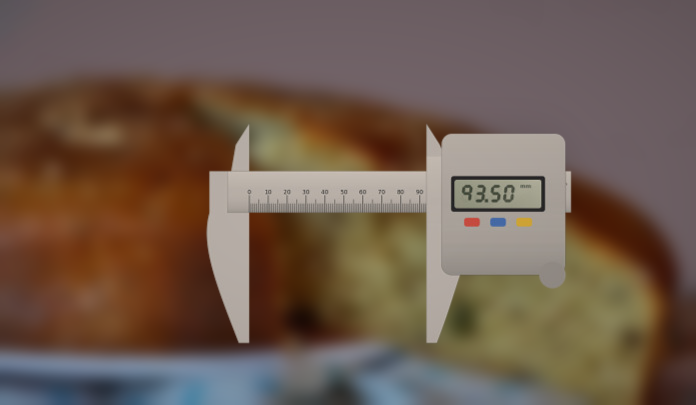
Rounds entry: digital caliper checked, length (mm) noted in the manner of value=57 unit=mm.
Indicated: value=93.50 unit=mm
